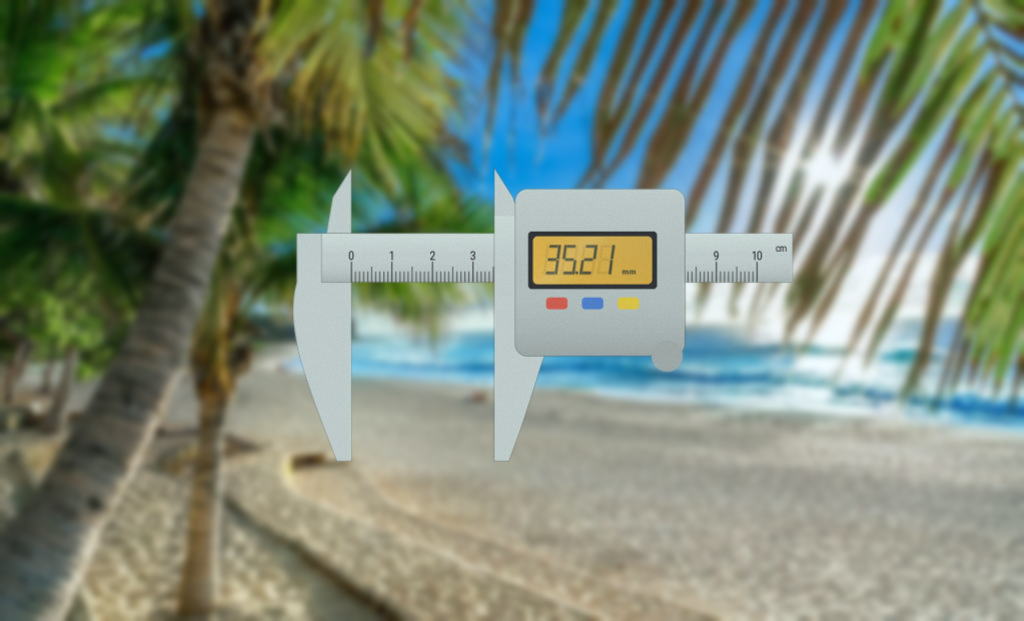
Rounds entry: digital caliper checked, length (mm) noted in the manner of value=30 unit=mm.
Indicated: value=35.21 unit=mm
